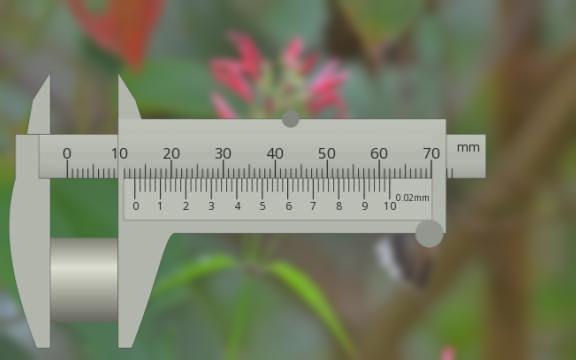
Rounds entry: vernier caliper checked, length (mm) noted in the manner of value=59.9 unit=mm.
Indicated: value=13.0 unit=mm
